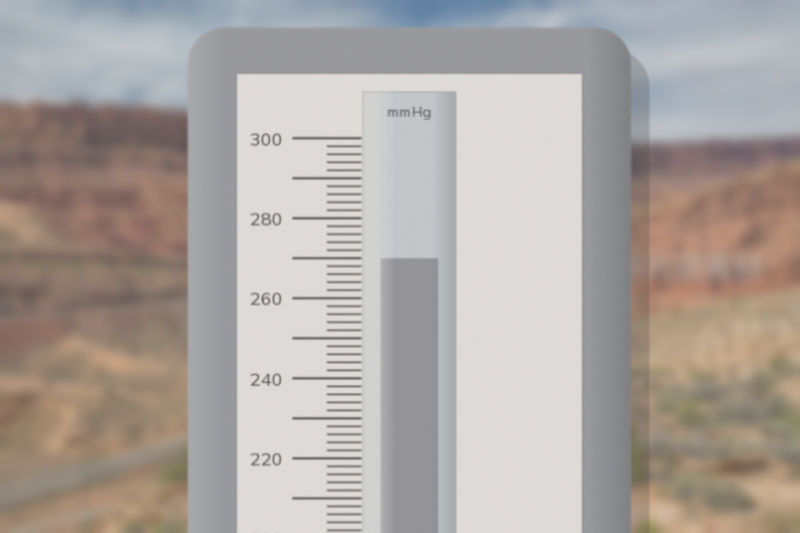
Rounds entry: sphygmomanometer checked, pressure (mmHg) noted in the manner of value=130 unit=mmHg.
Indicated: value=270 unit=mmHg
